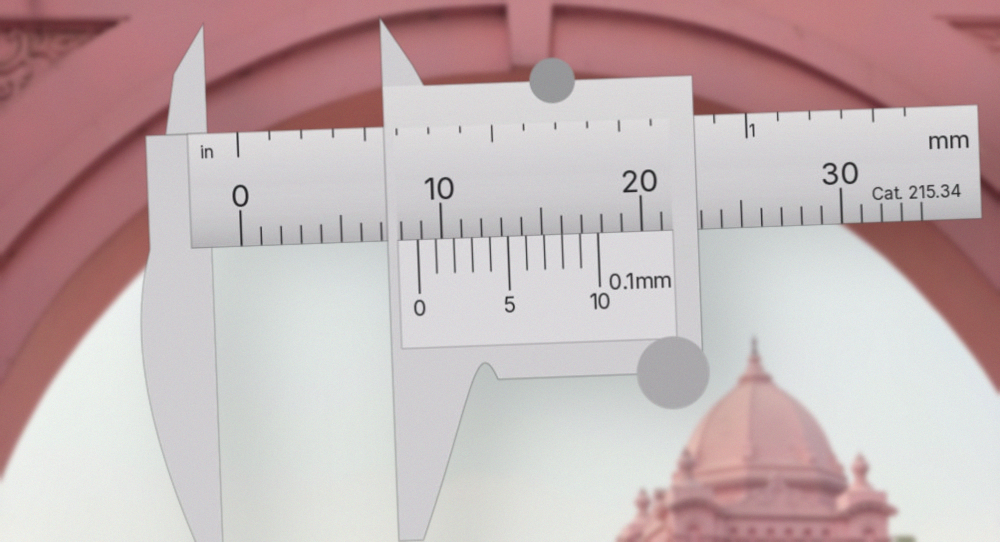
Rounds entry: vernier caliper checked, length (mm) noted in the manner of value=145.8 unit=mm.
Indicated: value=8.8 unit=mm
